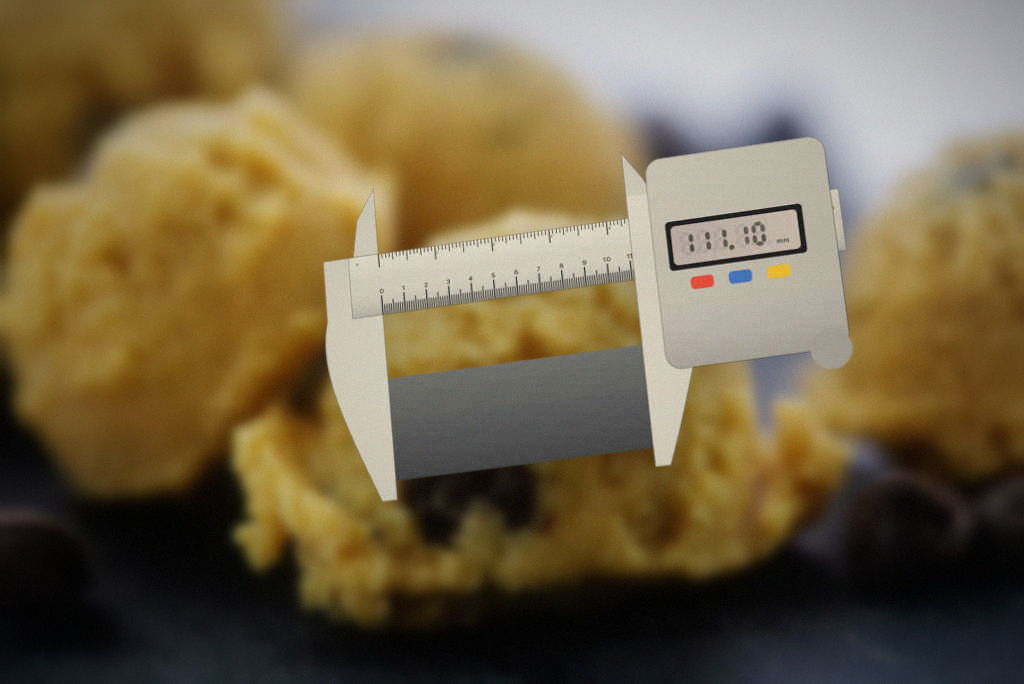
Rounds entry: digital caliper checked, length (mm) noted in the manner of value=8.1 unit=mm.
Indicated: value=111.10 unit=mm
